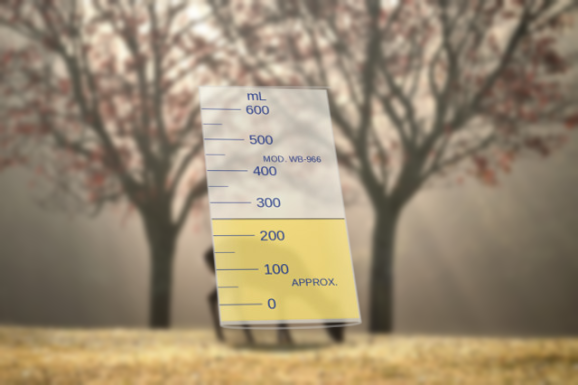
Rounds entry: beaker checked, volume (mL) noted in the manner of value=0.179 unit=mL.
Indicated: value=250 unit=mL
